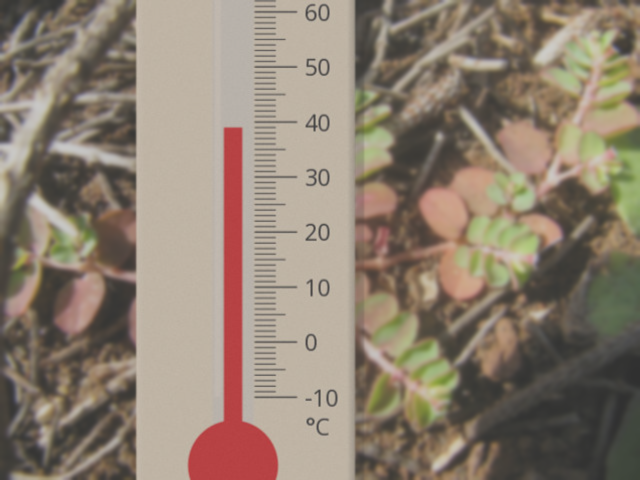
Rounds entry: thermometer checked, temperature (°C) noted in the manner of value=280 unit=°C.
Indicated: value=39 unit=°C
